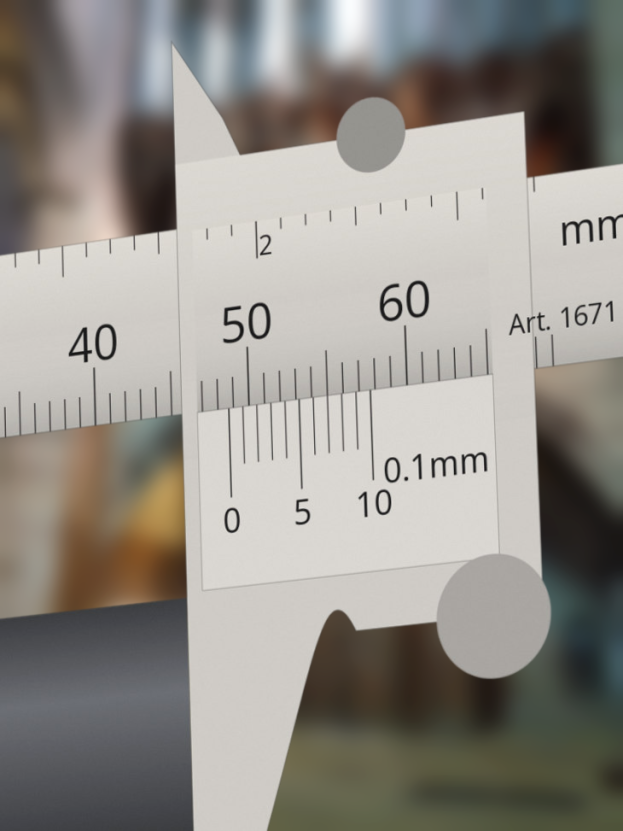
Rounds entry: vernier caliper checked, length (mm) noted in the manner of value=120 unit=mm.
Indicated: value=48.7 unit=mm
